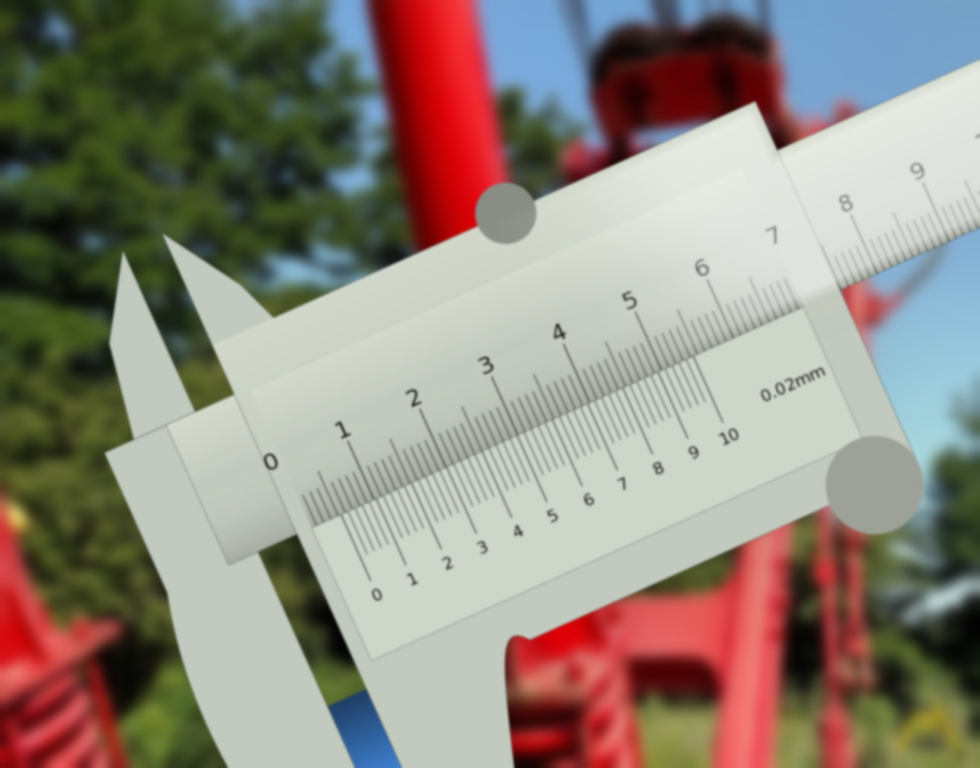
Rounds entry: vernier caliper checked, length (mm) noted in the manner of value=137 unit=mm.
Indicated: value=5.4 unit=mm
